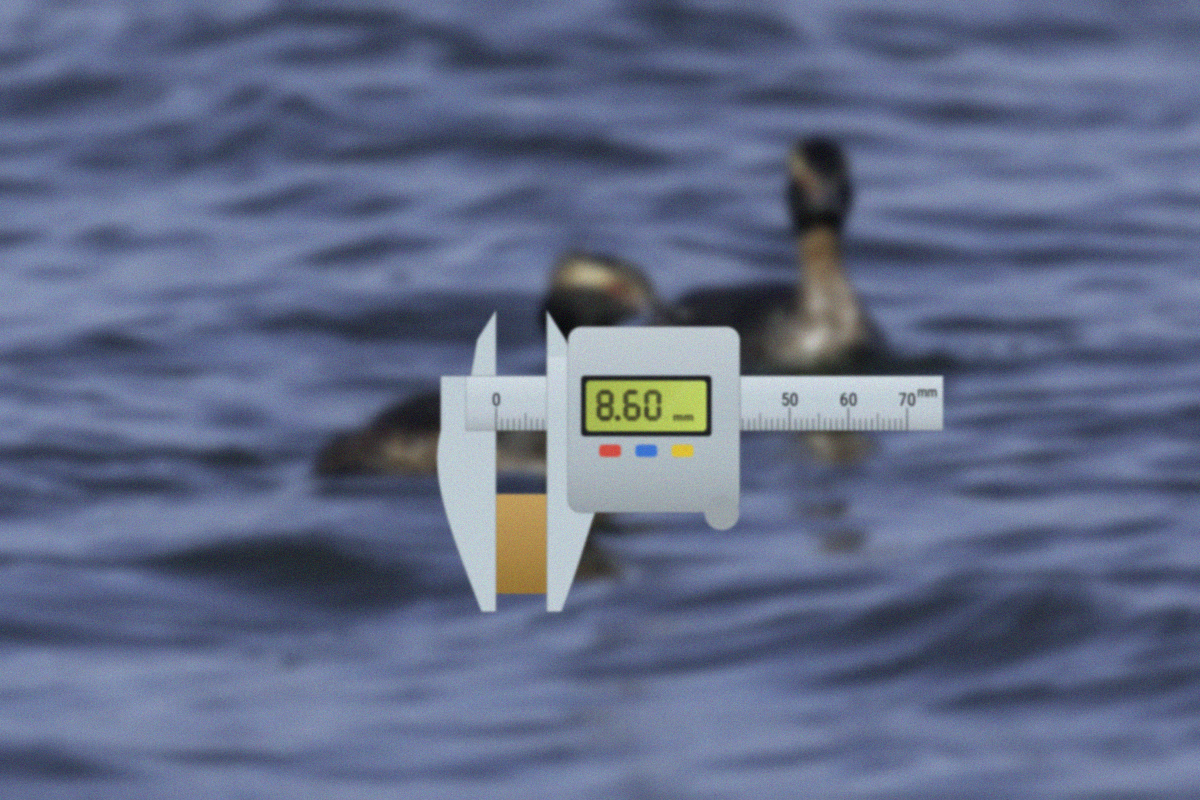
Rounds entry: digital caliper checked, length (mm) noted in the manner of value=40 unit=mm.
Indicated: value=8.60 unit=mm
